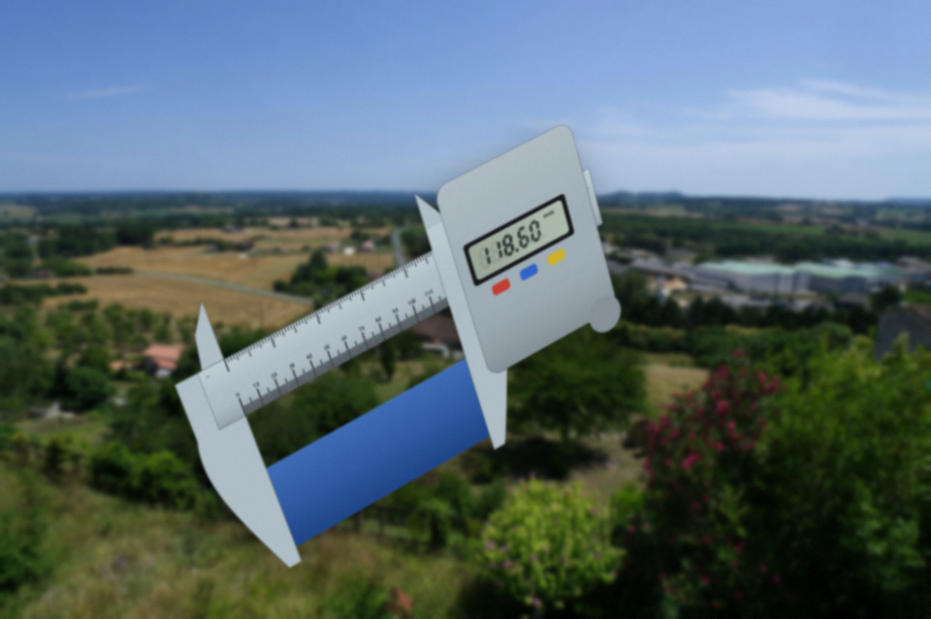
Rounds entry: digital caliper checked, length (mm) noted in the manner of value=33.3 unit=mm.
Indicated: value=118.60 unit=mm
